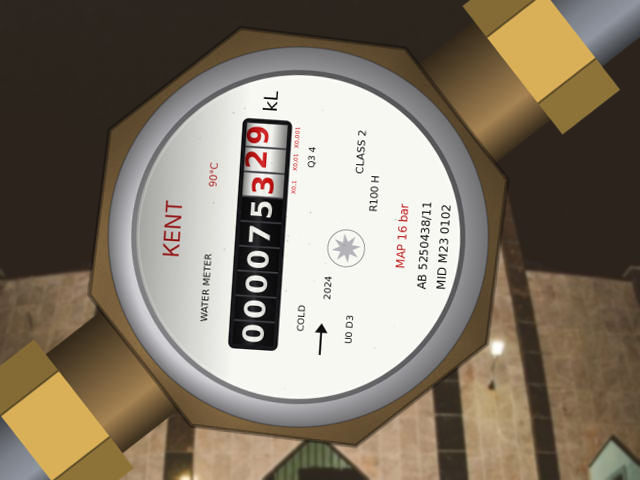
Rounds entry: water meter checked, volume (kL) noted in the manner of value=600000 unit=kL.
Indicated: value=75.329 unit=kL
